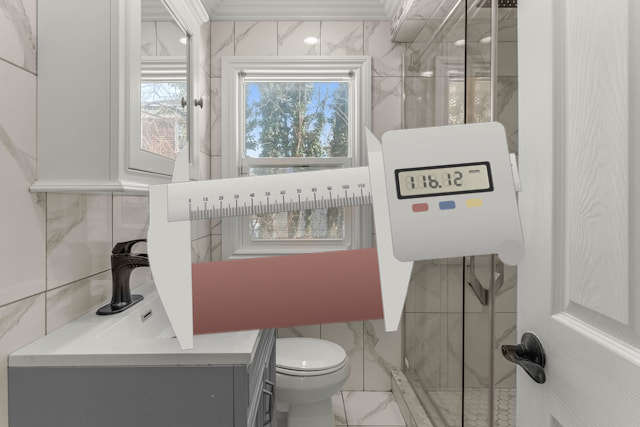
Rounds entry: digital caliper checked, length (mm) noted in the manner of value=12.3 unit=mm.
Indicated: value=116.12 unit=mm
